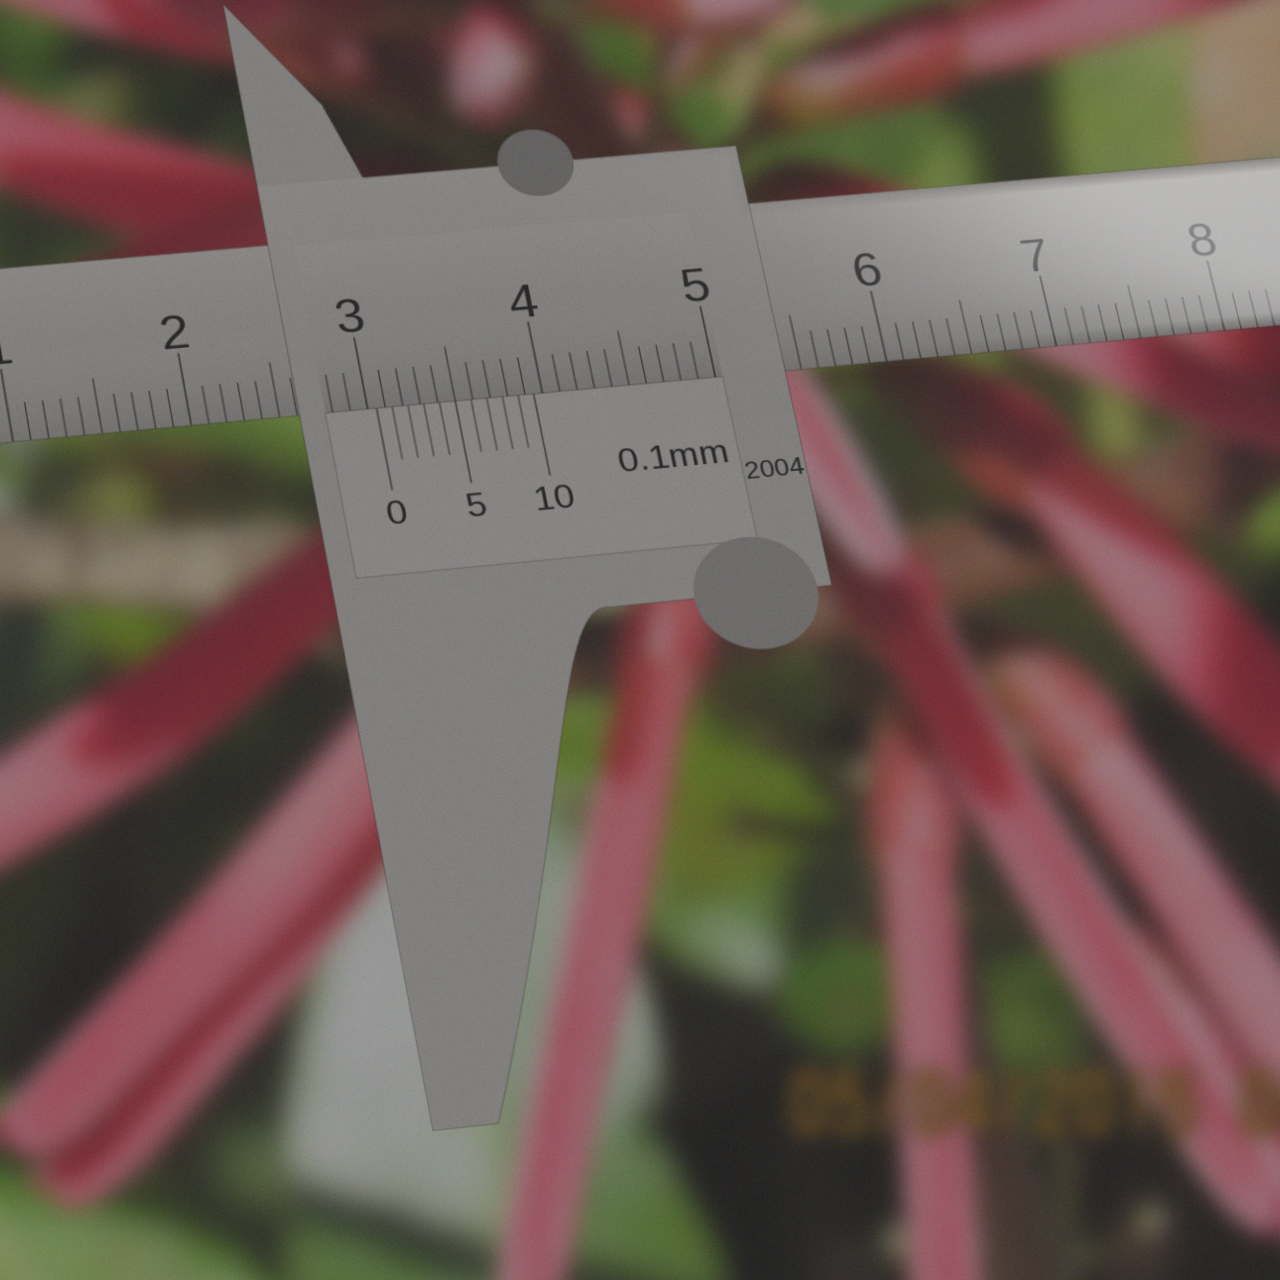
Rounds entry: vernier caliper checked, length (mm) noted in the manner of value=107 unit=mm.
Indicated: value=30.5 unit=mm
